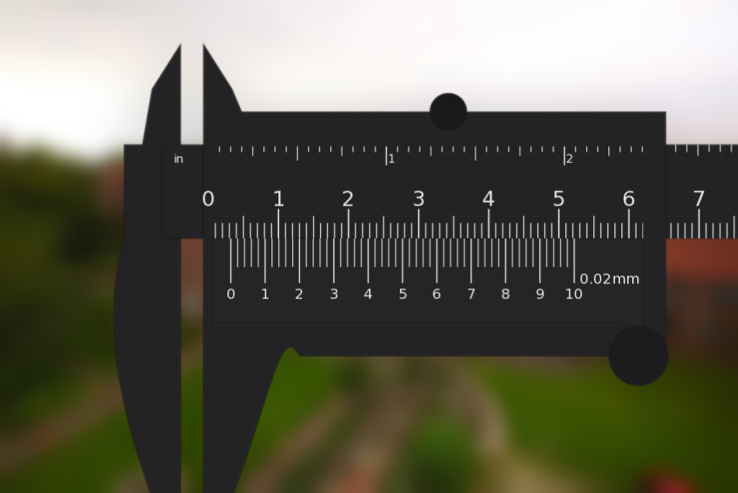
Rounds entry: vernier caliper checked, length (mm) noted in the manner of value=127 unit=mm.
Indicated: value=3.2 unit=mm
